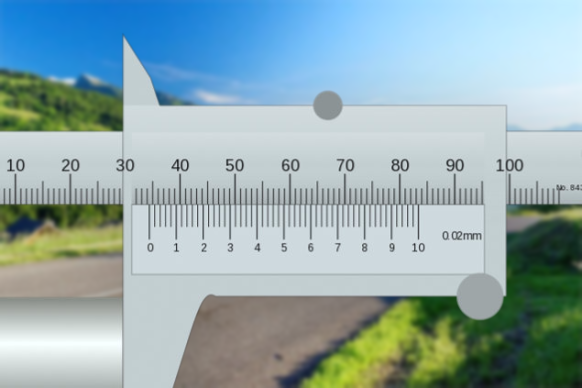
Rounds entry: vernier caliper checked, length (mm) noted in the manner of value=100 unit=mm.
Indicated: value=34.4 unit=mm
